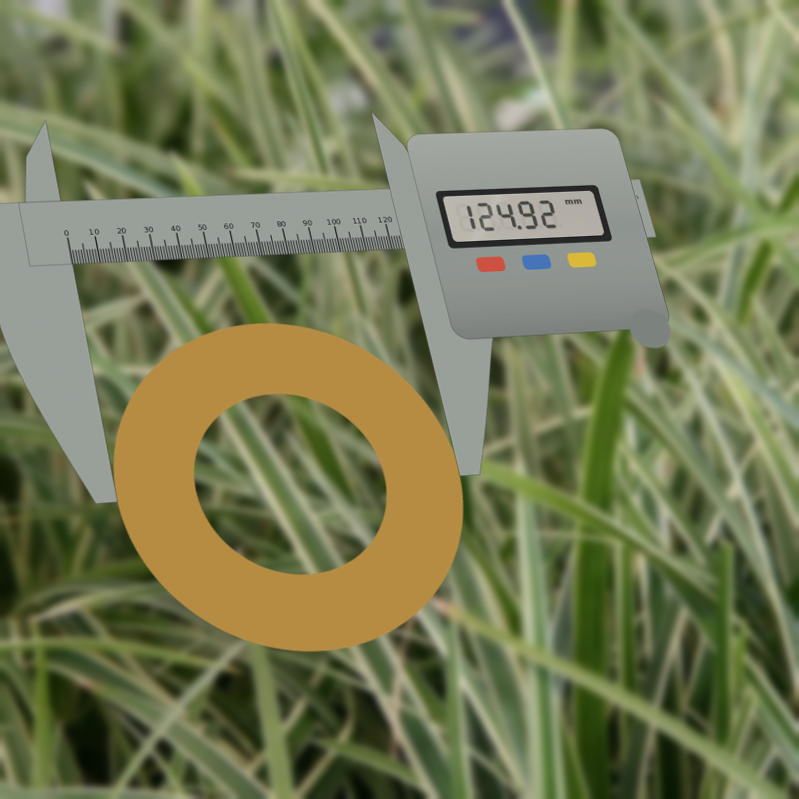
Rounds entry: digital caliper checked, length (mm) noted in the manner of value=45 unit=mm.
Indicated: value=124.92 unit=mm
